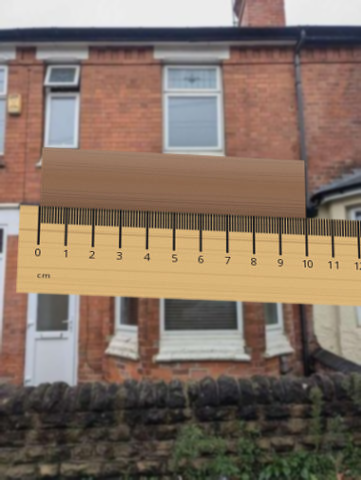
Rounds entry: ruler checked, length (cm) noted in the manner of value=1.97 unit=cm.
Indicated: value=10 unit=cm
